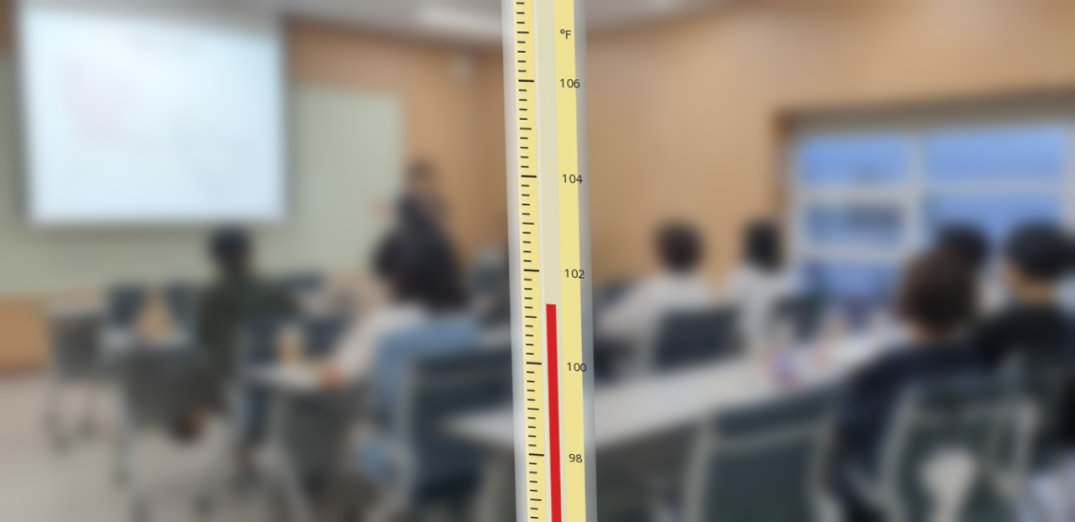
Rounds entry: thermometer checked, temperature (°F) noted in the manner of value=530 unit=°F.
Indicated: value=101.3 unit=°F
